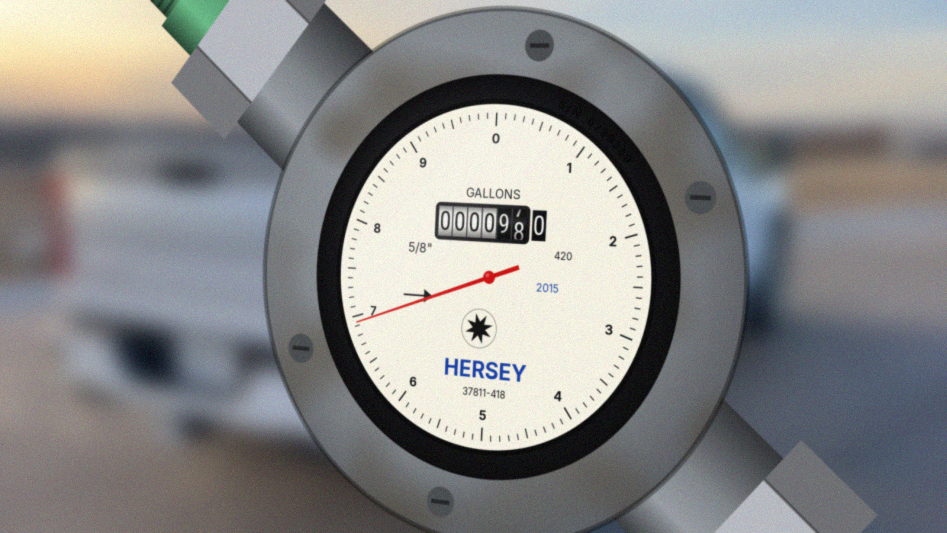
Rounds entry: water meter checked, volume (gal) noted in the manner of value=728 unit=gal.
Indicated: value=976.9 unit=gal
